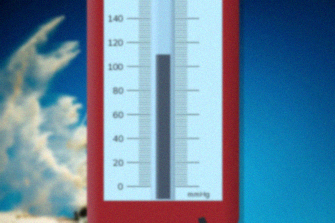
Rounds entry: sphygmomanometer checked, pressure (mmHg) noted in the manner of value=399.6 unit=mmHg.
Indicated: value=110 unit=mmHg
